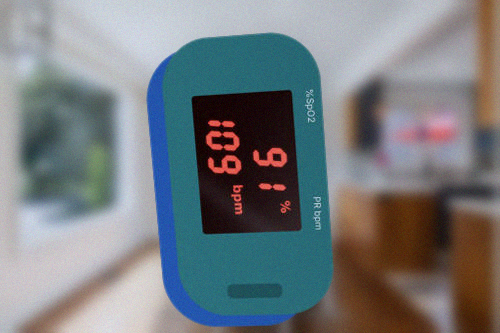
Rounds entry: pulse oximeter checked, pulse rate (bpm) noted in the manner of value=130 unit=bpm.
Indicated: value=109 unit=bpm
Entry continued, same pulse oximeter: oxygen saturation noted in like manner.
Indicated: value=91 unit=%
